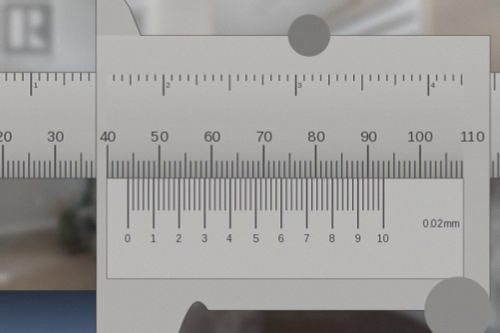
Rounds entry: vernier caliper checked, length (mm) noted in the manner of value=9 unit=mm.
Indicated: value=44.0 unit=mm
